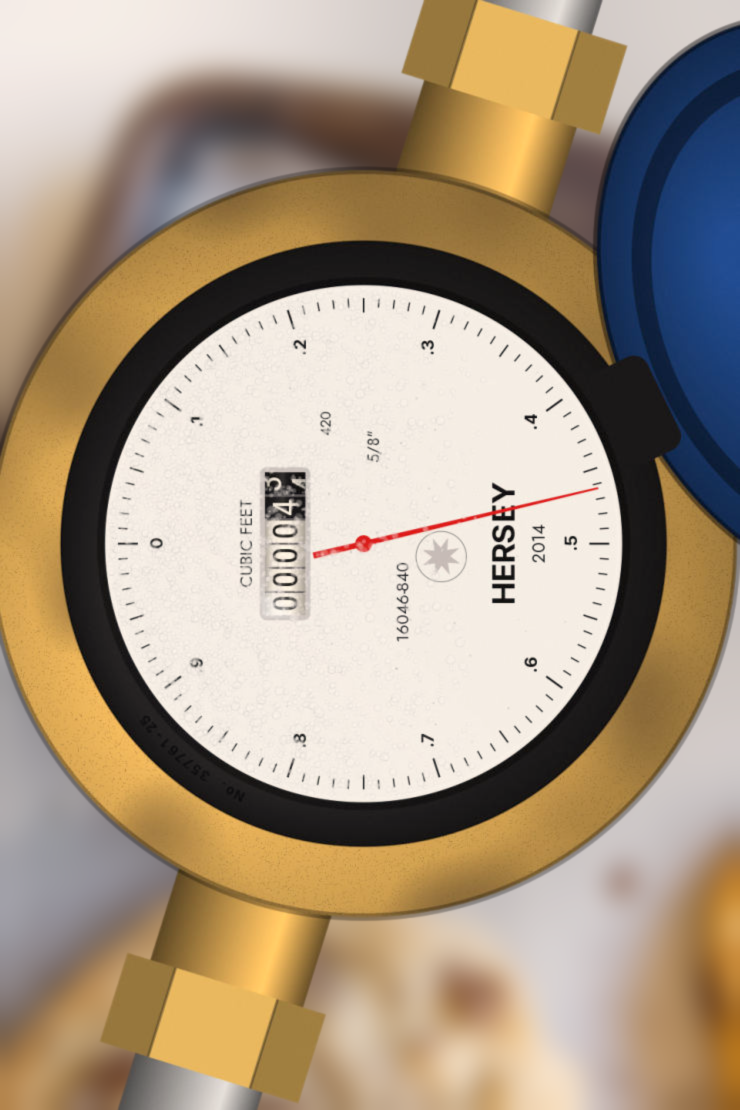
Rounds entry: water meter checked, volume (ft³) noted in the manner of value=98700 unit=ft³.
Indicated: value=43.46 unit=ft³
